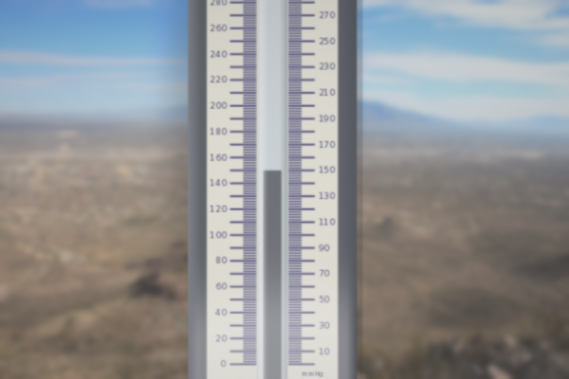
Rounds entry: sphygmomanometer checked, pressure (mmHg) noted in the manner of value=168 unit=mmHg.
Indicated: value=150 unit=mmHg
